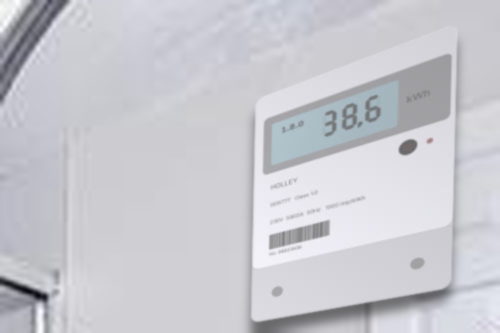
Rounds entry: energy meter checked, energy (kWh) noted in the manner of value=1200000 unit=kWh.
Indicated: value=38.6 unit=kWh
